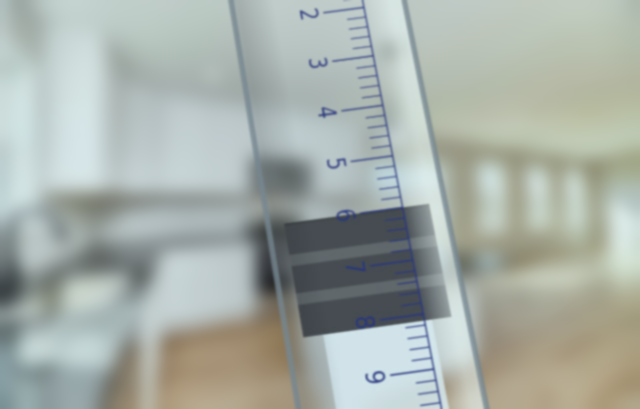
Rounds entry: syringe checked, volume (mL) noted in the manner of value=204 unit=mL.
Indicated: value=6 unit=mL
